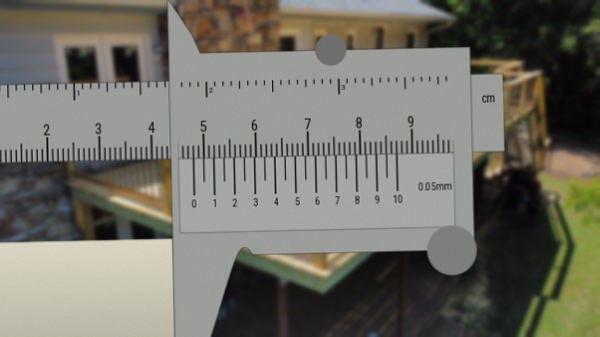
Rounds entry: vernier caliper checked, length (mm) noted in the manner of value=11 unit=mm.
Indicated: value=48.0 unit=mm
